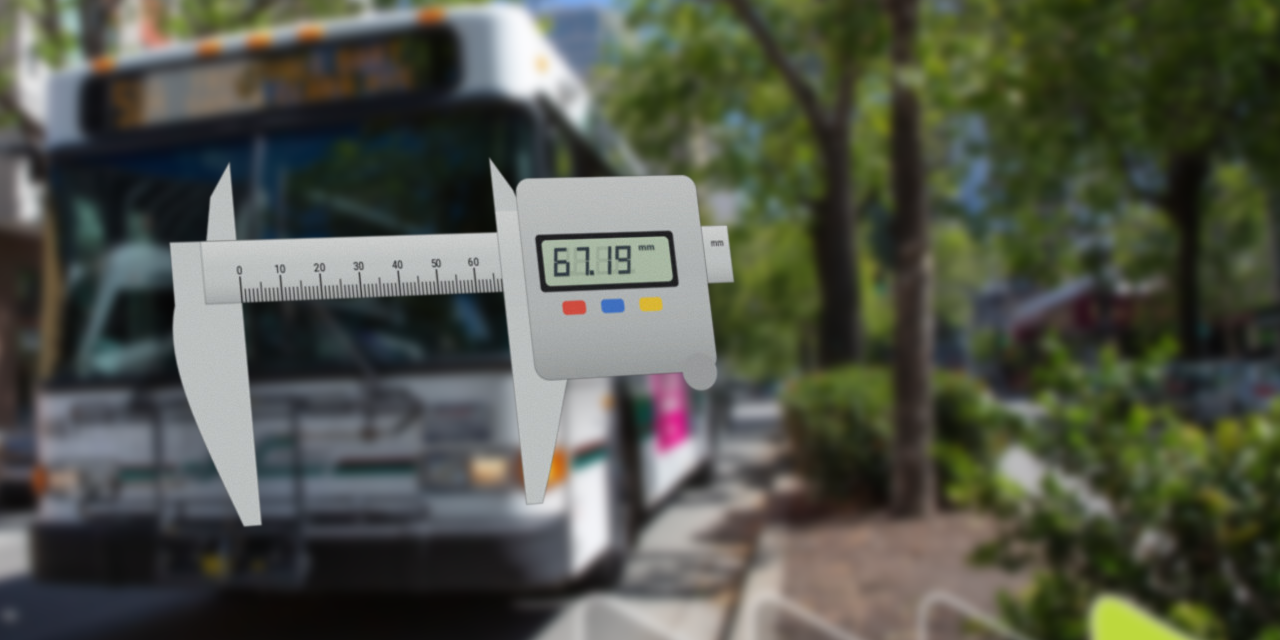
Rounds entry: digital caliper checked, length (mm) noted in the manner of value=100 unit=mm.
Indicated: value=67.19 unit=mm
